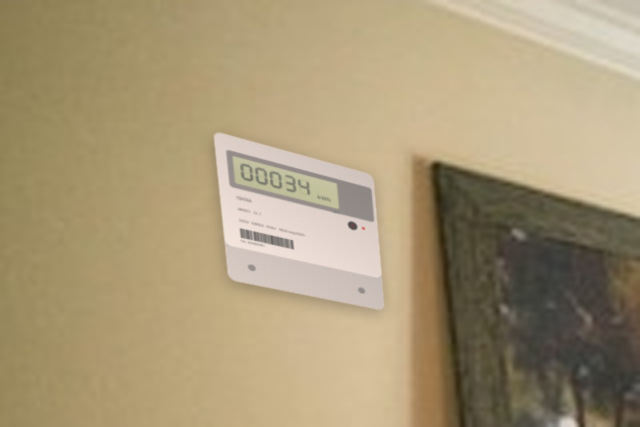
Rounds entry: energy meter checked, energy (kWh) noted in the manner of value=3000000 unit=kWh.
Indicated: value=34 unit=kWh
